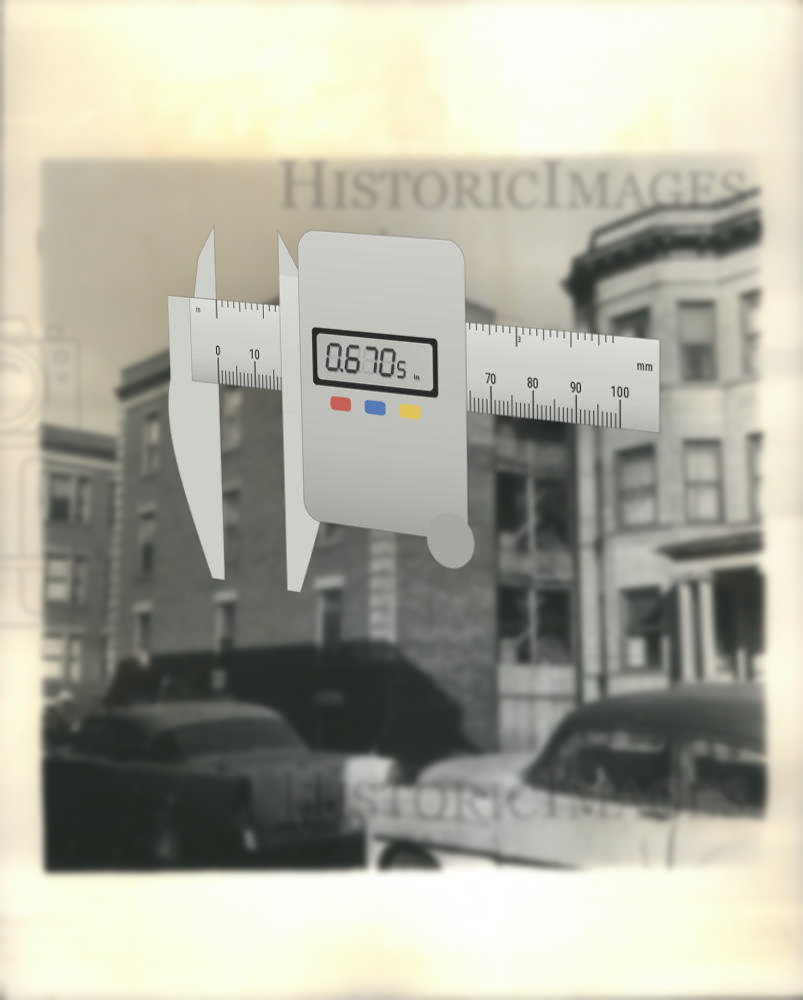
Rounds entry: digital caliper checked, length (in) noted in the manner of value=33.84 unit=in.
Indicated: value=0.6705 unit=in
